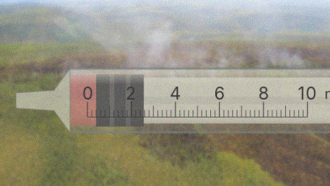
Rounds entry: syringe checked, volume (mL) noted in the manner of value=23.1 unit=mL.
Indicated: value=0.4 unit=mL
